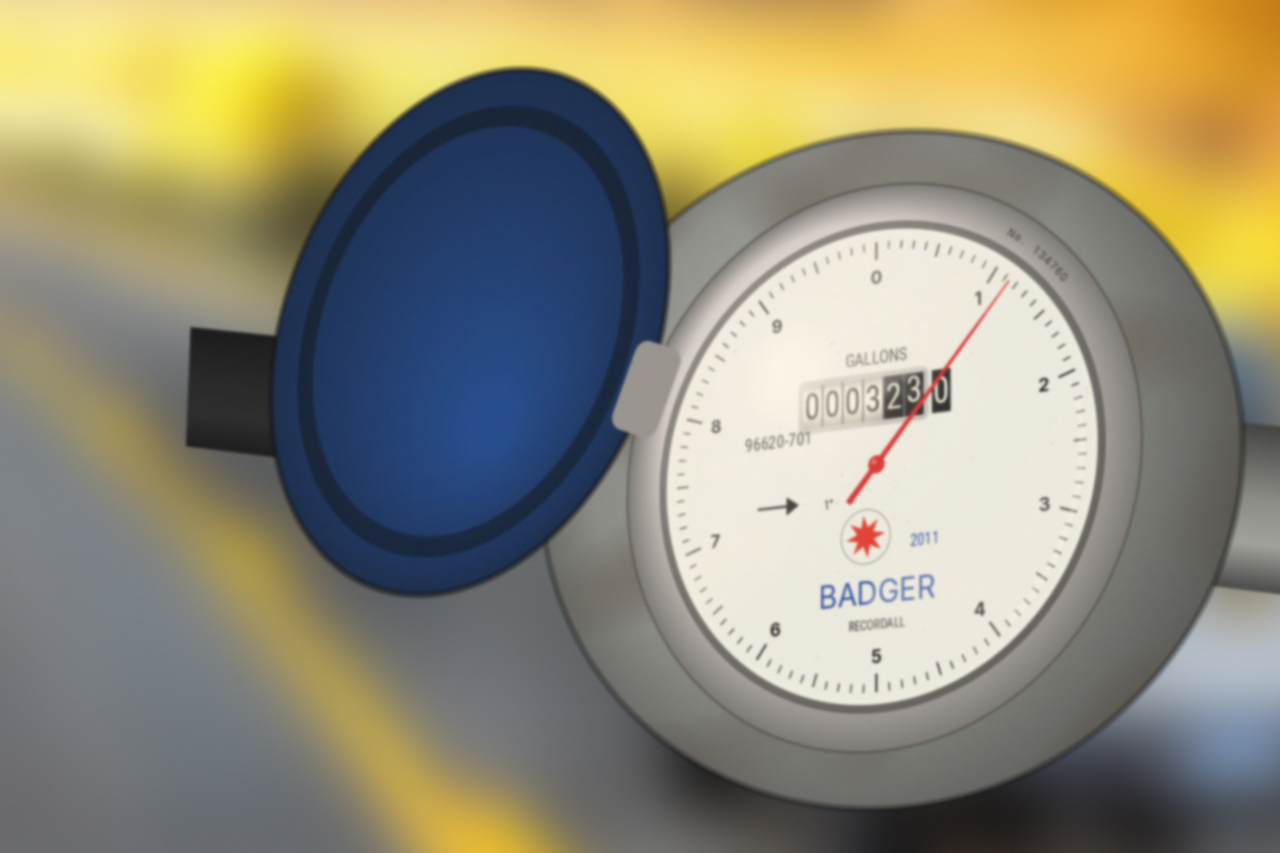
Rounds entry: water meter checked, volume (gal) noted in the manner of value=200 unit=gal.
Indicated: value=3231.1 unit=gal
